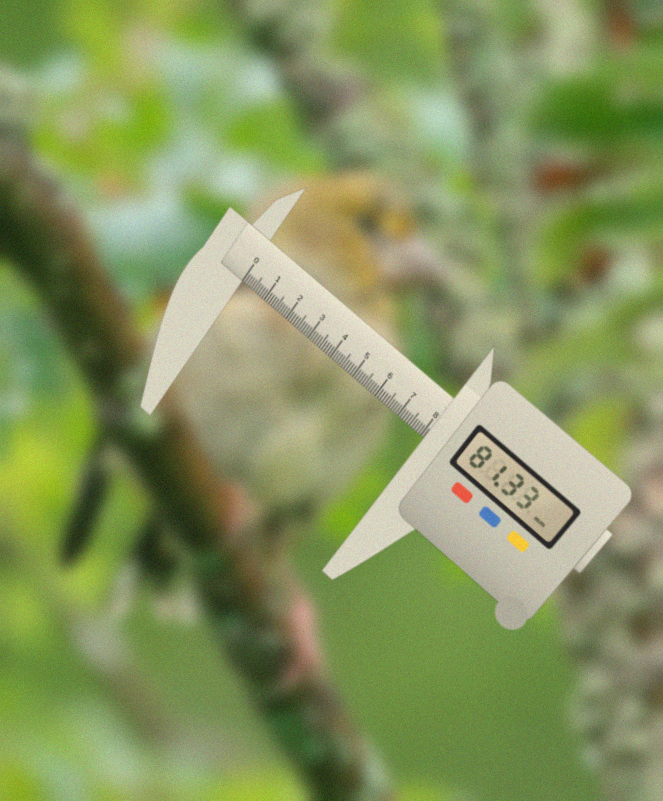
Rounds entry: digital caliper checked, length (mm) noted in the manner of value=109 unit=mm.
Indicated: value=81.33 unit=mm
